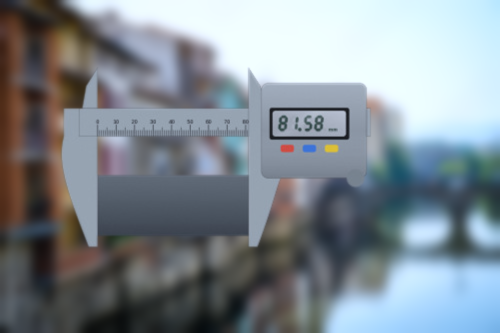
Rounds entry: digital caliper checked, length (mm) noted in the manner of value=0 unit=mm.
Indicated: value=81.58 unit=mm
